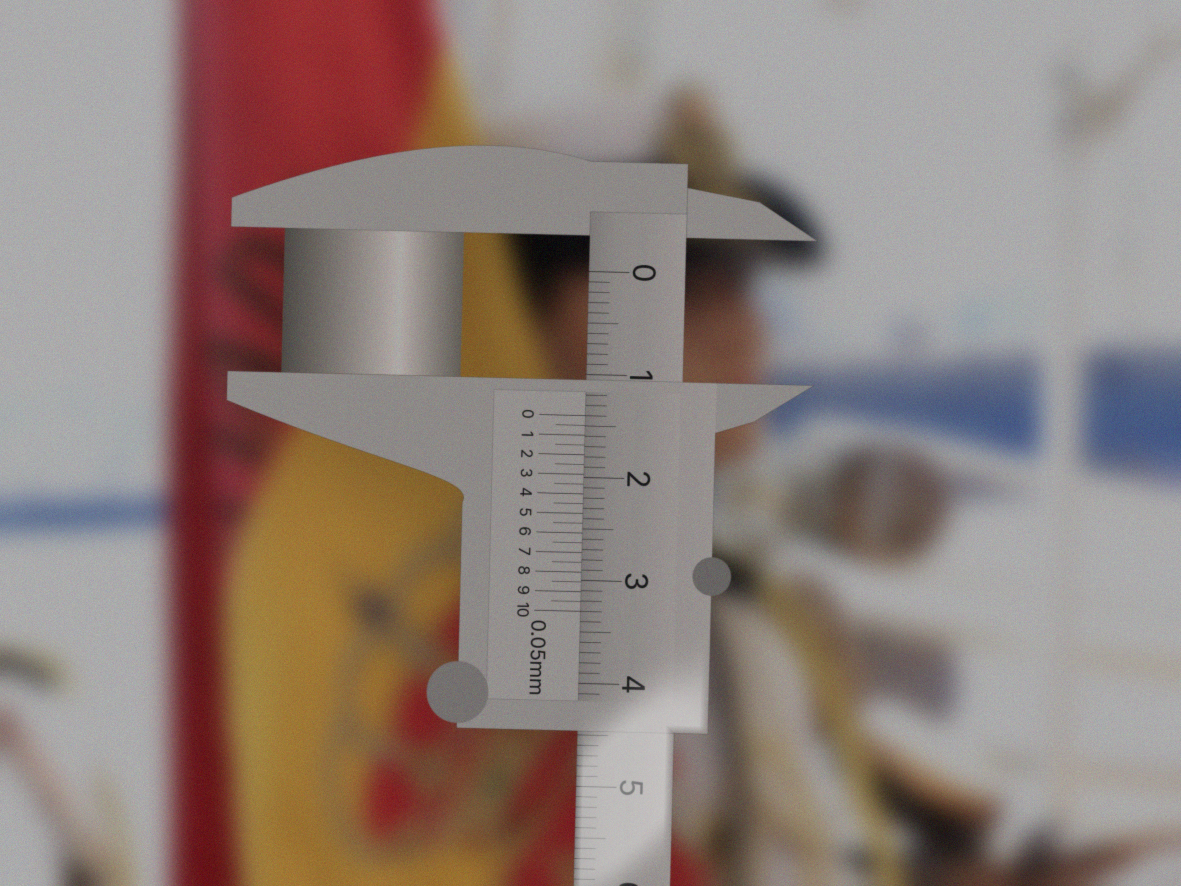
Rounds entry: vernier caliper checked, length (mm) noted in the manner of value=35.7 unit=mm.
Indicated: value=14.0 unit=mm
